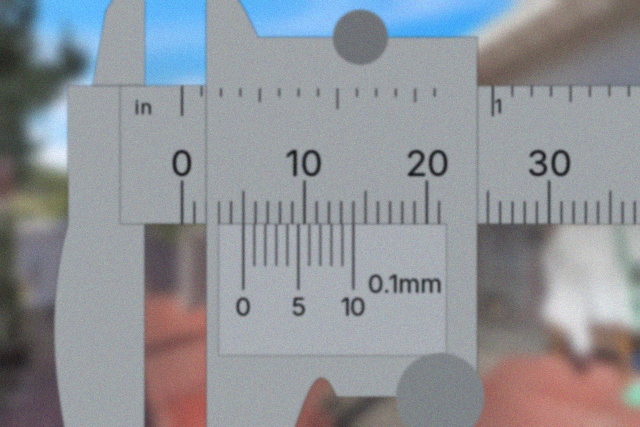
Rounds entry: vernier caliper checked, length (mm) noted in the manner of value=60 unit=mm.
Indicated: value=5.0 unit=mm
